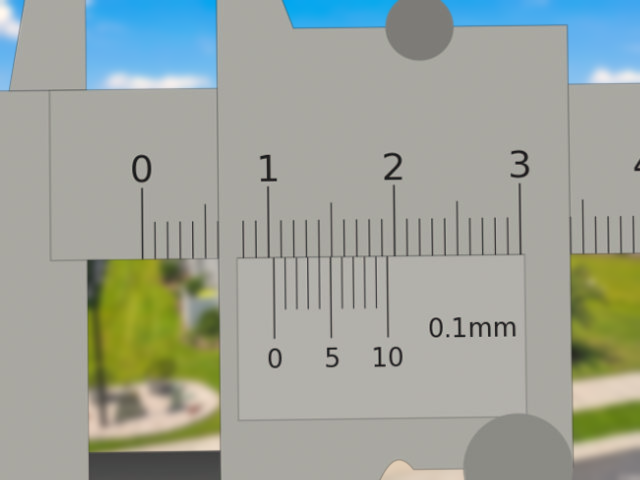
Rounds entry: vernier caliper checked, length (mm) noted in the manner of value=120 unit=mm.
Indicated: value=10.4 unit=mm
